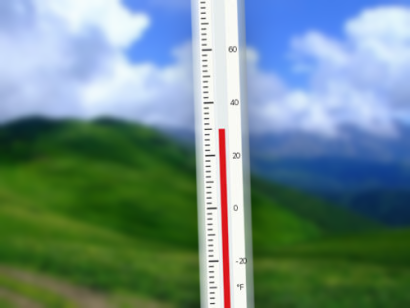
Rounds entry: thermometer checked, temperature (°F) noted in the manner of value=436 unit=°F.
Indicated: value=30 unit=°F
